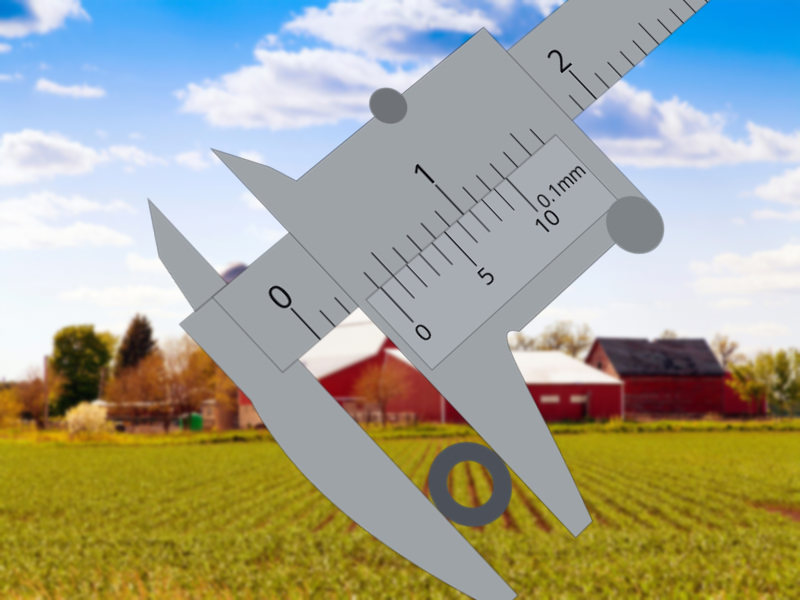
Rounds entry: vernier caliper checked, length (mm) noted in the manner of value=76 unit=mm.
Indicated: value=4.1 unit=mm
